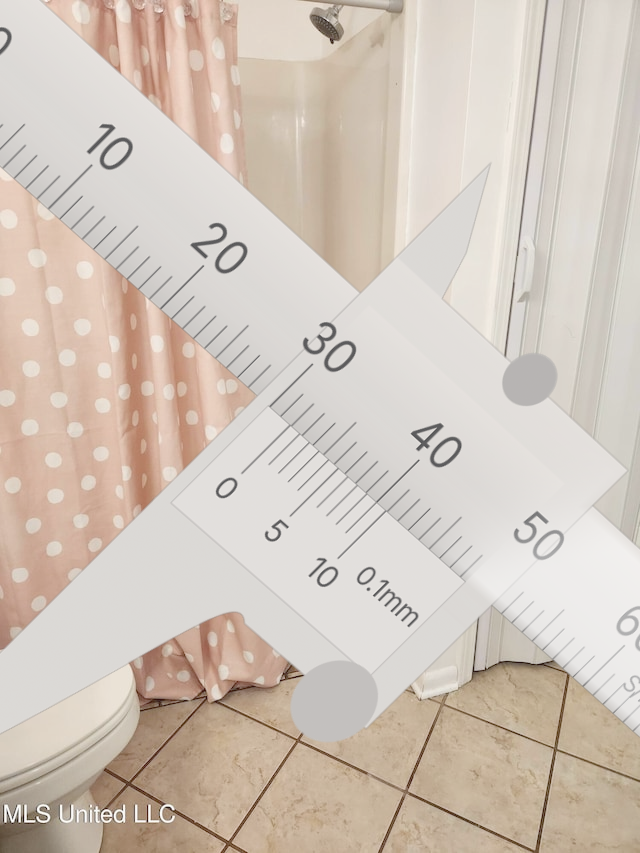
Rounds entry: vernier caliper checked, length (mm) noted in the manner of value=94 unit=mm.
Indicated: value=31.9 unit=mm
